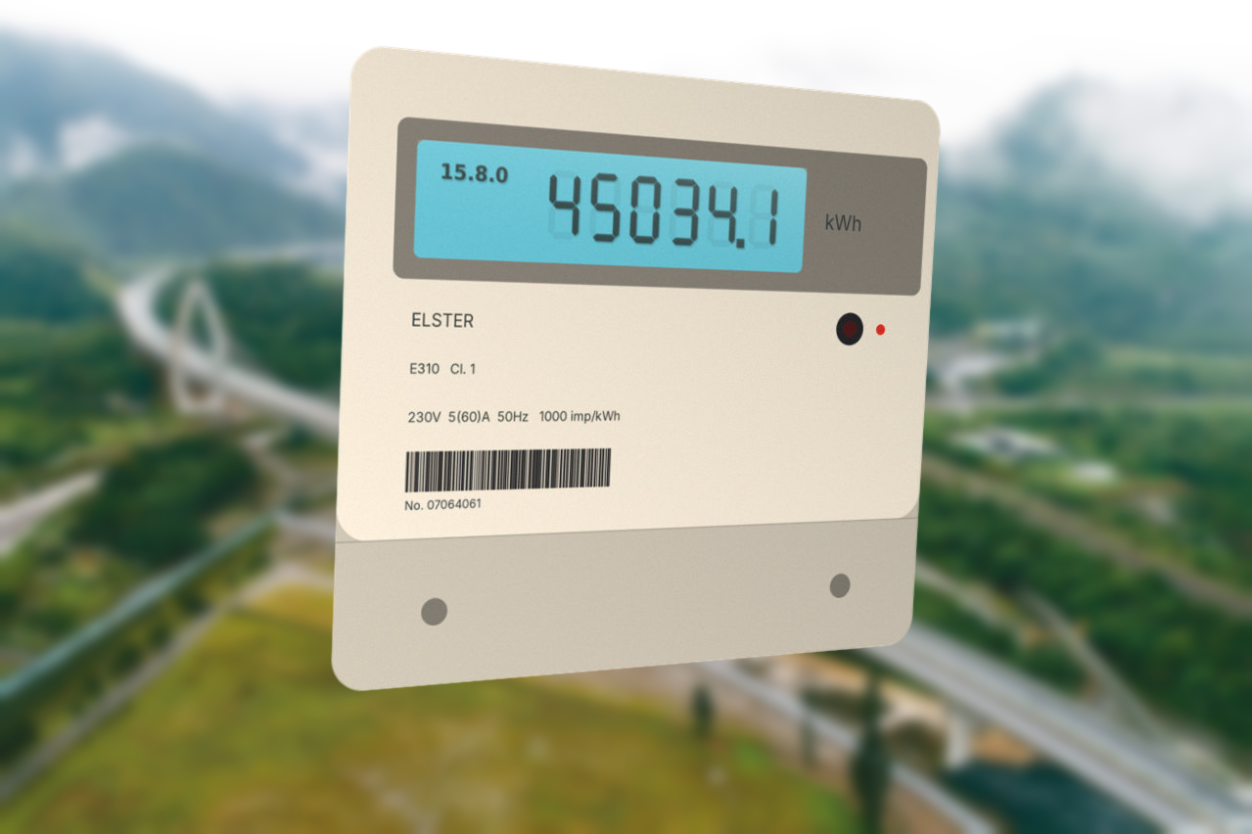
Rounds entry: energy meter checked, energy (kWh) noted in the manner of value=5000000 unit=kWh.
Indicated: value=45034.1 unit=kWh
